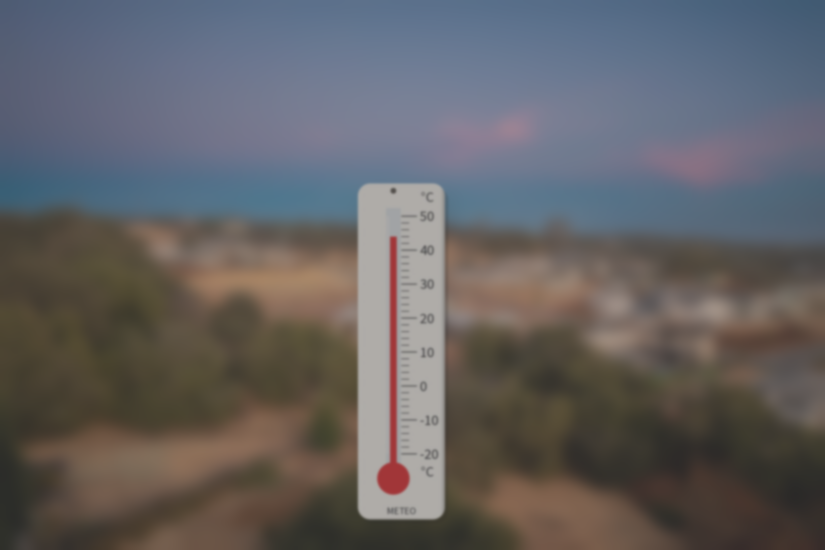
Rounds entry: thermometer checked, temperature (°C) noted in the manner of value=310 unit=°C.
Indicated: value=44 unit=°C
